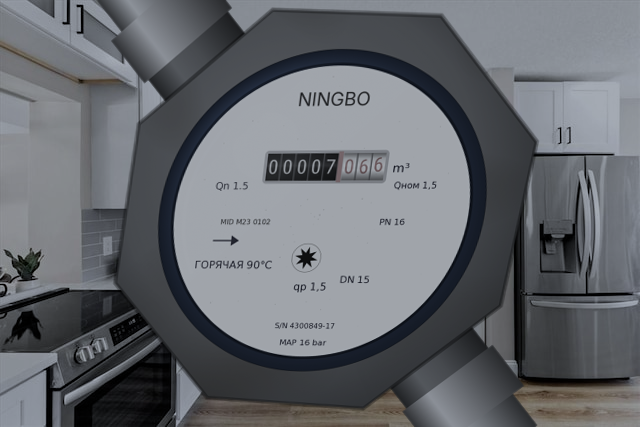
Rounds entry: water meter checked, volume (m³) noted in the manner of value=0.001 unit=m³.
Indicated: value=7.066 unit=m³
